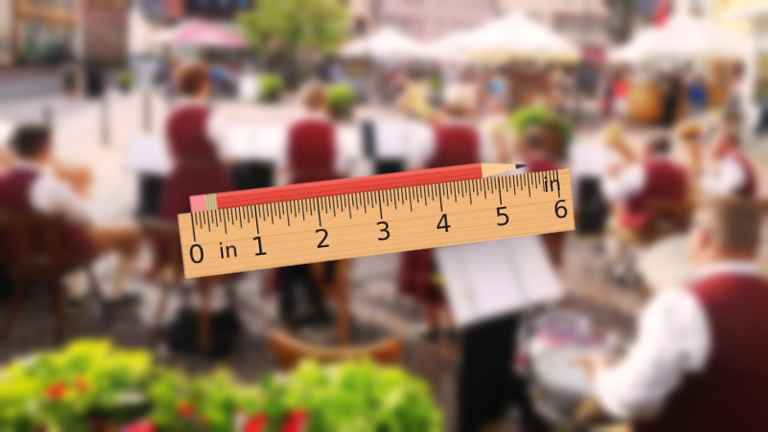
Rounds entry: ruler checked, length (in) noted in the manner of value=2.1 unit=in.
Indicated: value=5.5 unit=in
